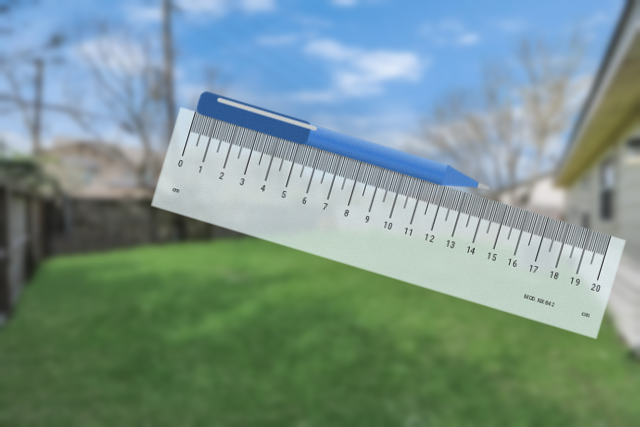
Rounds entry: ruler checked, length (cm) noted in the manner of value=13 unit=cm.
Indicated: value=14 unit=cm
